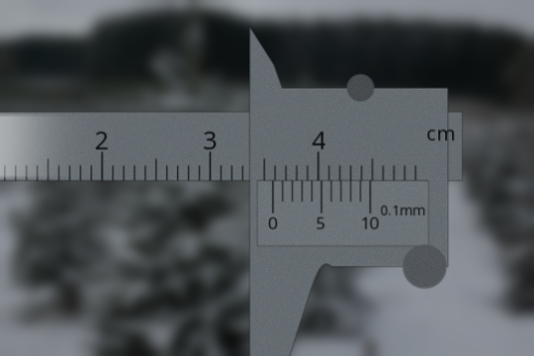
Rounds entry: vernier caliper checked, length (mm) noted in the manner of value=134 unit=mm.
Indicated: value=35.8 unit=mm
